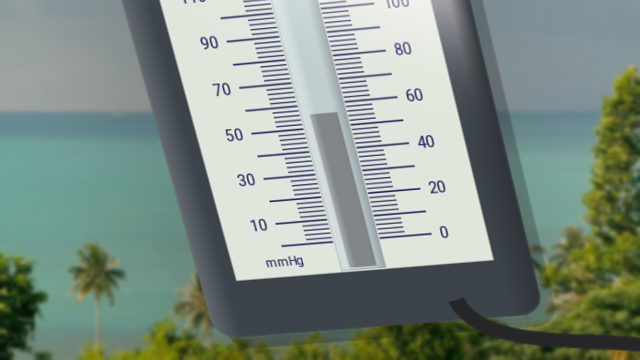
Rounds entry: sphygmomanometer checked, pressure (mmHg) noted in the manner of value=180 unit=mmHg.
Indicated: value=56 unit=mmHg
